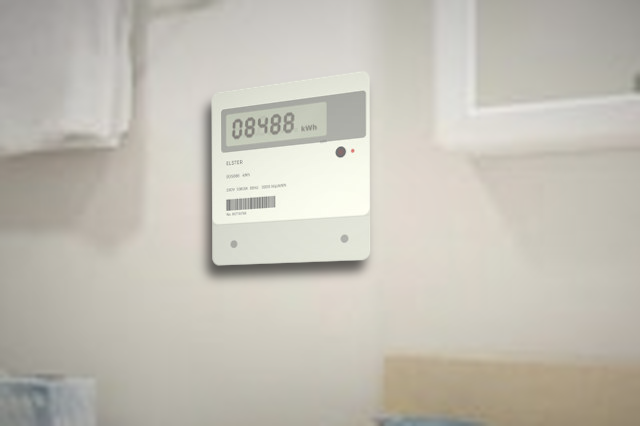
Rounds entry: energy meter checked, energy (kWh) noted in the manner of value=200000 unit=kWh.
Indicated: value=8488 unit=kWh
